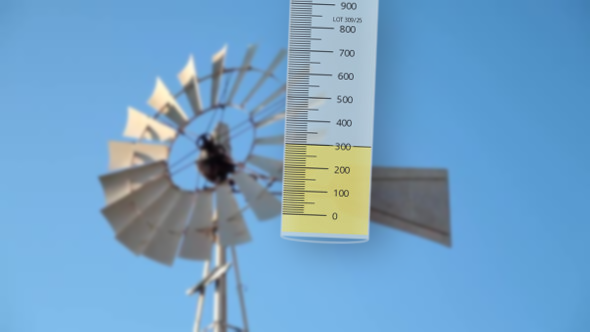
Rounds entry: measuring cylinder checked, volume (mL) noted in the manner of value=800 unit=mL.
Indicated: value=300 unit=mL
